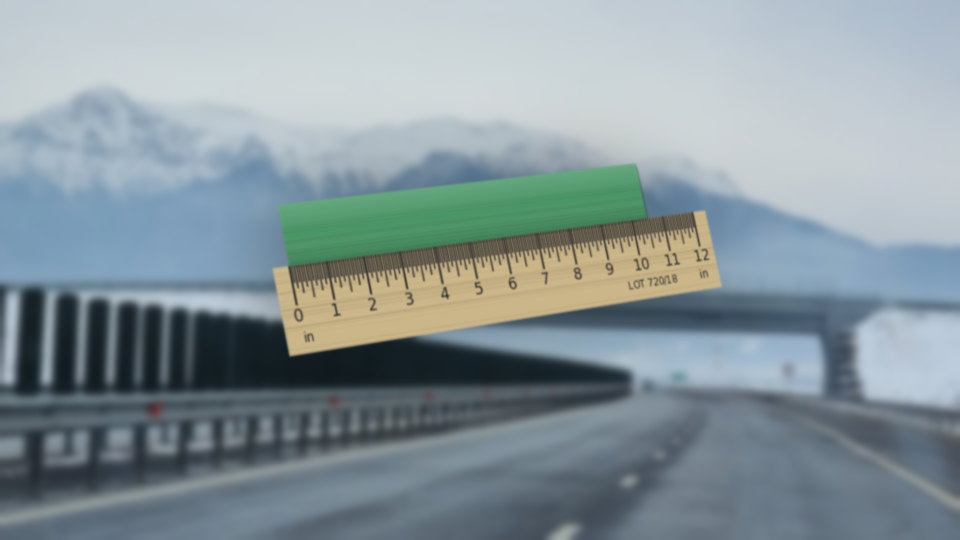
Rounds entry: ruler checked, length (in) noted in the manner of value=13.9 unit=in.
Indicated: value=10.5 unit=in
